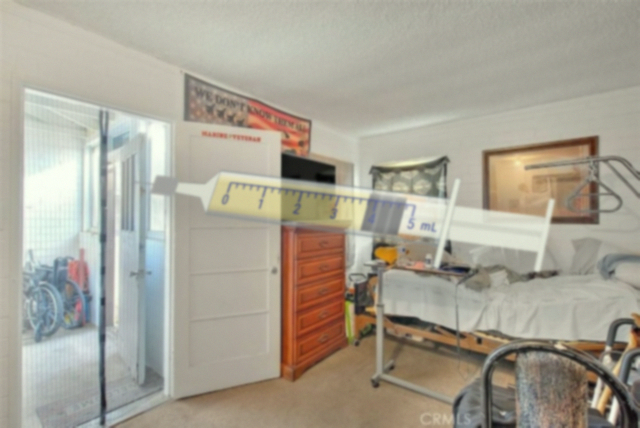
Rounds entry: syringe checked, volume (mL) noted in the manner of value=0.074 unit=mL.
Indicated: value=3.8 unit=mL
